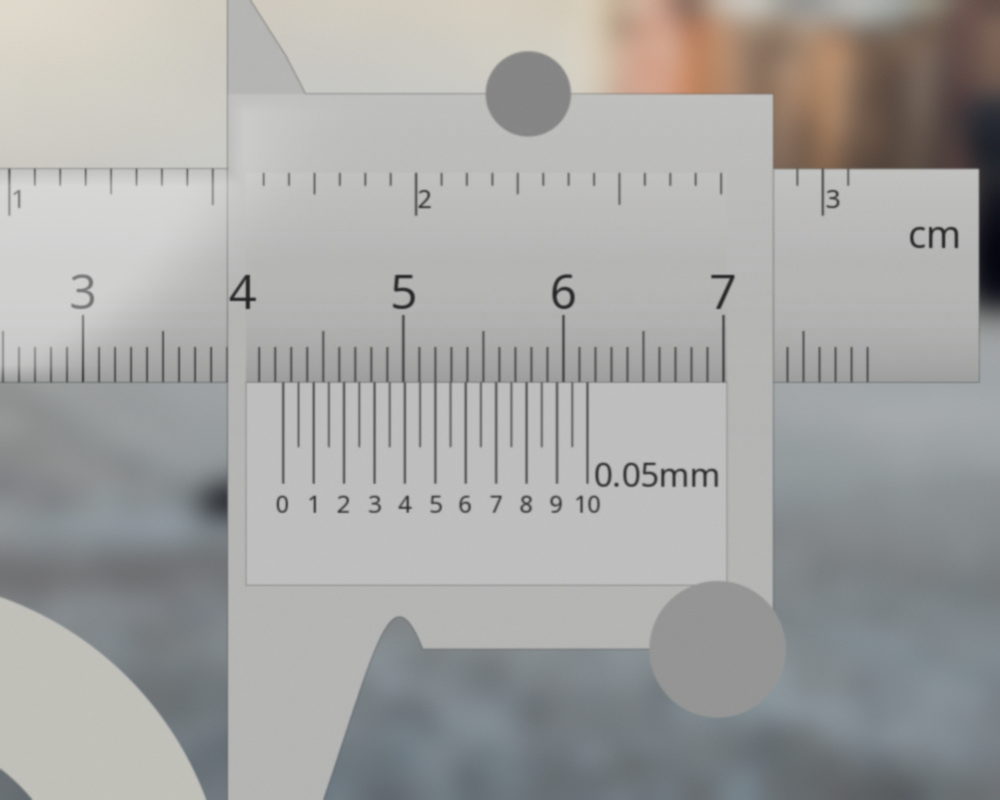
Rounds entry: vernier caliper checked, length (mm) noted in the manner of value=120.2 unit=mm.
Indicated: value=42.5 unit=mm
